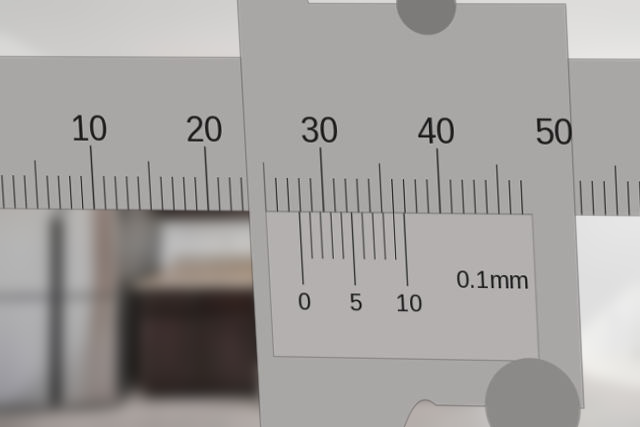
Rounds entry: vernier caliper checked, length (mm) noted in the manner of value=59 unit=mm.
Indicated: value=27.9 unit=mm
